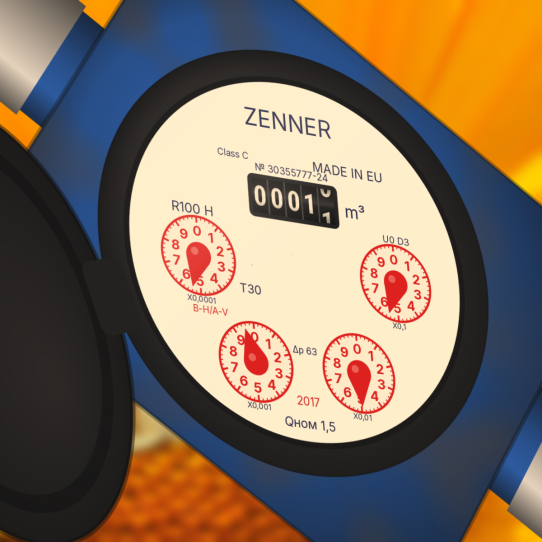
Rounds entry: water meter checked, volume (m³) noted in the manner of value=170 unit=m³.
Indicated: value=10.5495 unit=m³
